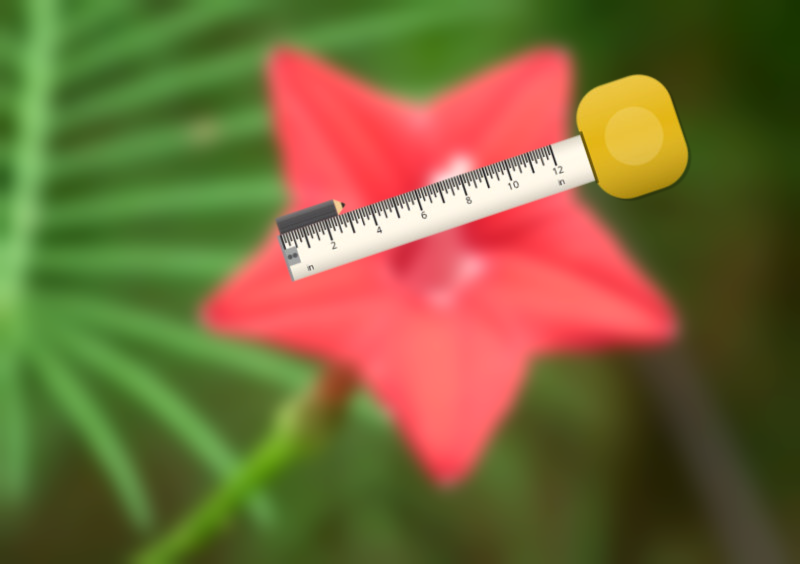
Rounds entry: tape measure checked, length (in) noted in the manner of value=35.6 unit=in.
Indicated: value=3 unit=in
